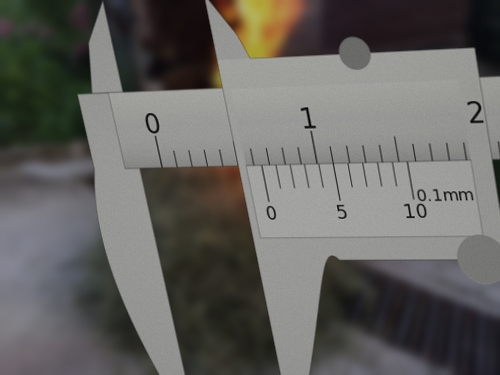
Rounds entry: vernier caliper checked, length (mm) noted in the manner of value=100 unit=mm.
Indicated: value=6.5 unit=mm
